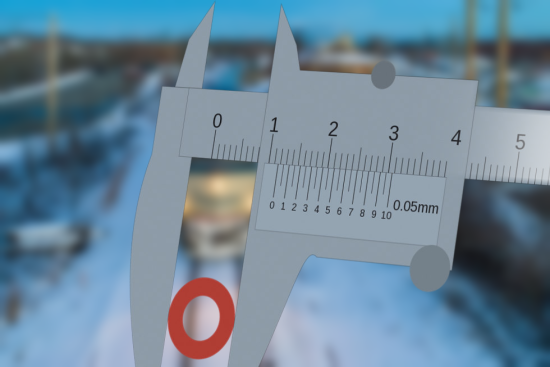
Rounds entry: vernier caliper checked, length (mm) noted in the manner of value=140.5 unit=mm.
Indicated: value=11.6 unit=mm
